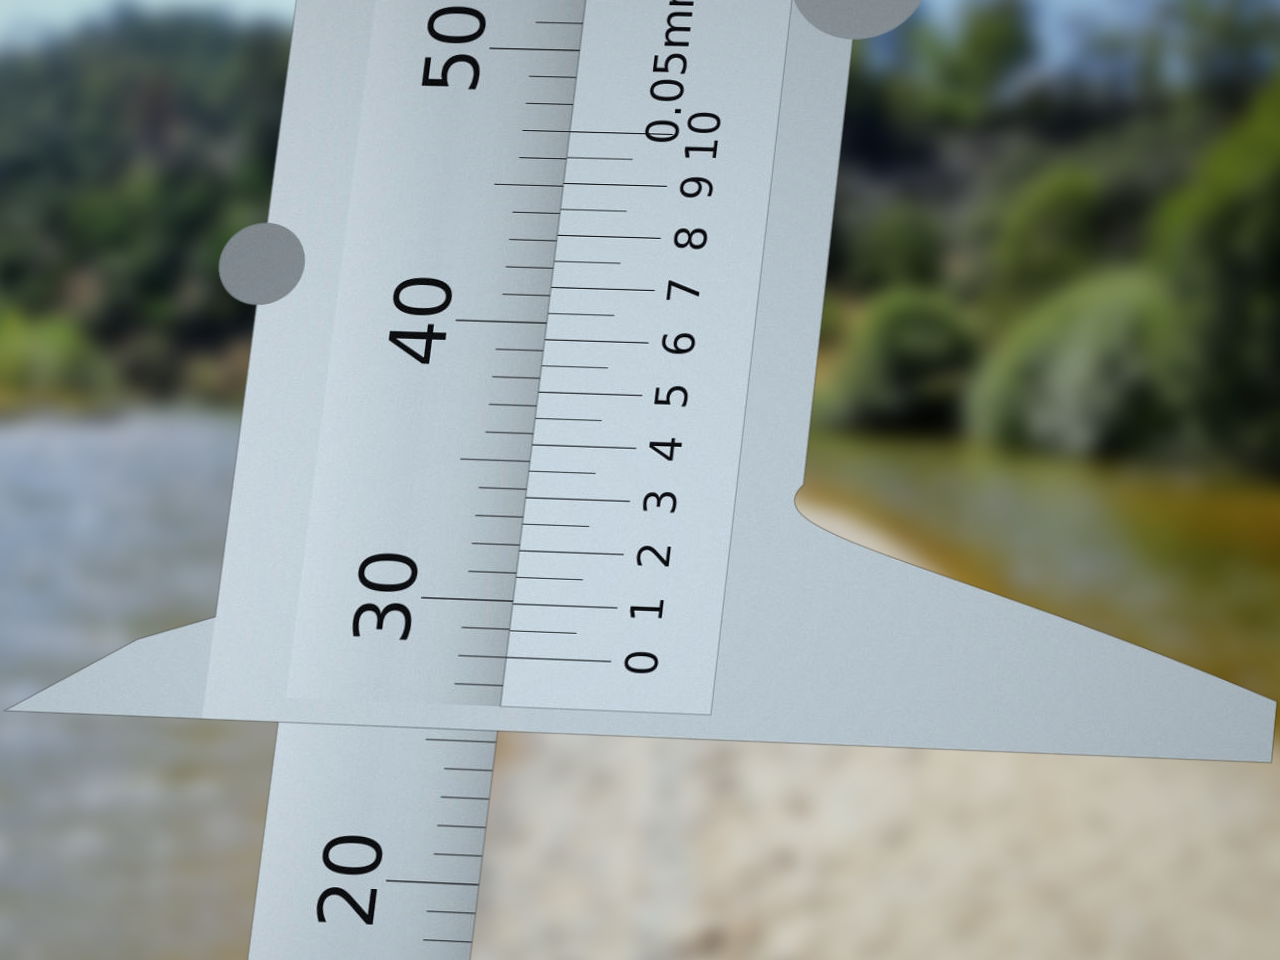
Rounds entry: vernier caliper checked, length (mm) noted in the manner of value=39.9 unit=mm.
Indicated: value=28.00 unit=mm
